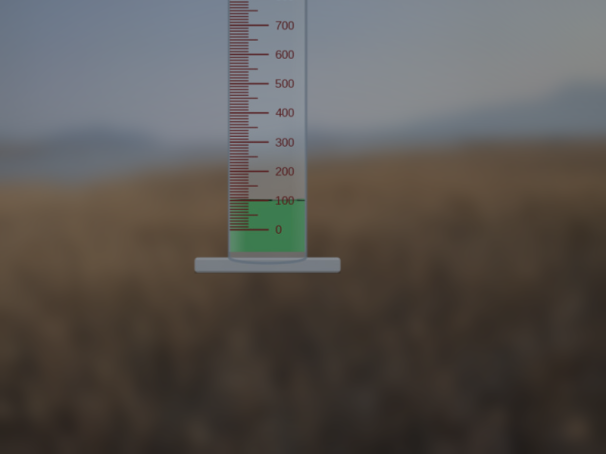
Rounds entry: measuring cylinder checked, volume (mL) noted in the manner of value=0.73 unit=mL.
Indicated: value=100 unit=mL
